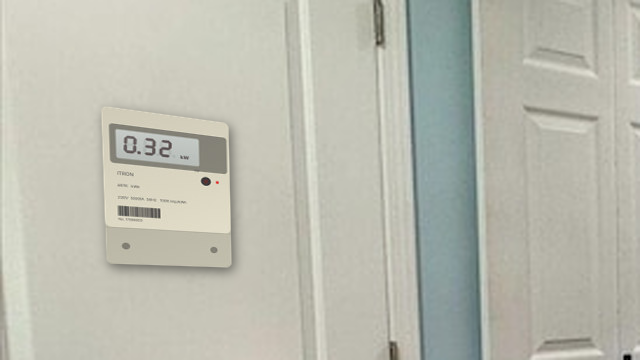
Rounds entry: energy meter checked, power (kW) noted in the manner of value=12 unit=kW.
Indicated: value=0.32 unit=kW
